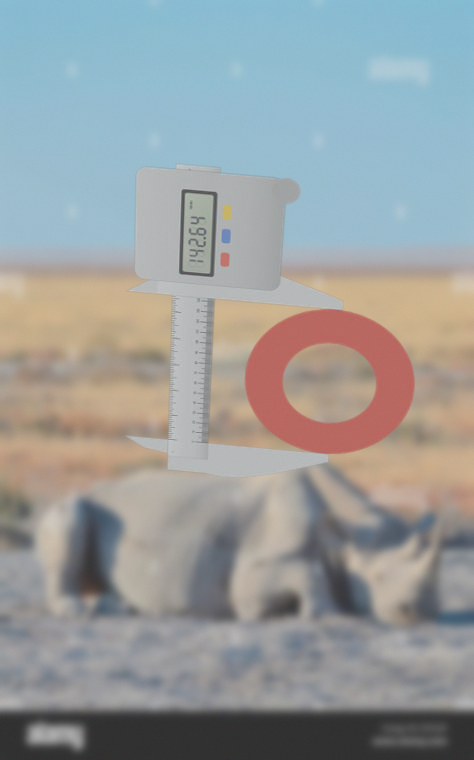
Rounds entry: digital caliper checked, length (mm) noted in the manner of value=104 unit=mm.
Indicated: value=142.64 unit=mm
